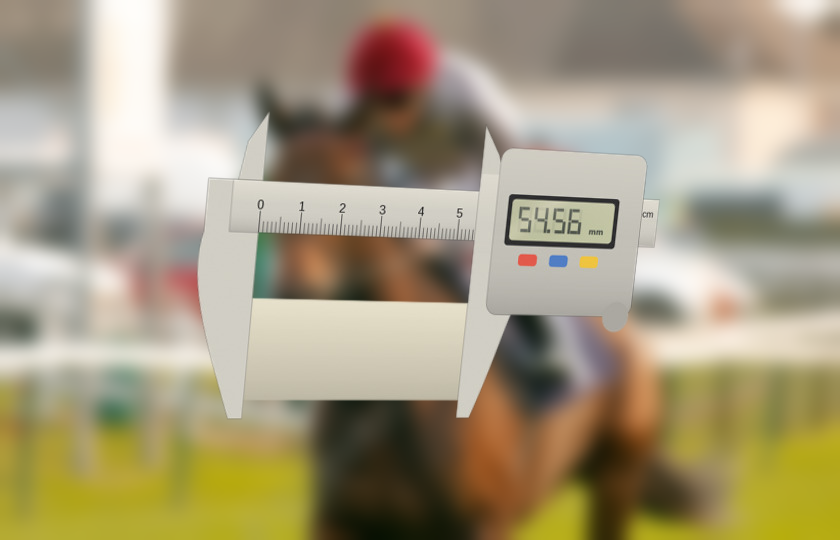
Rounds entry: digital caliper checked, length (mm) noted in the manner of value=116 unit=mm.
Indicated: value=54.56 unit=mm
